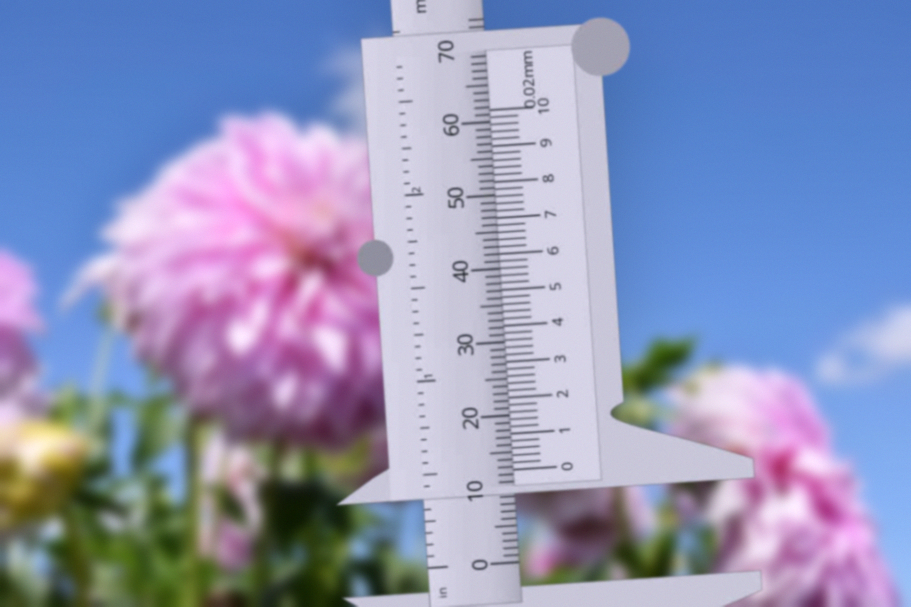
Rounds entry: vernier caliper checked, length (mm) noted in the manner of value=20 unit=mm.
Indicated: value=12.6 unit=mm
